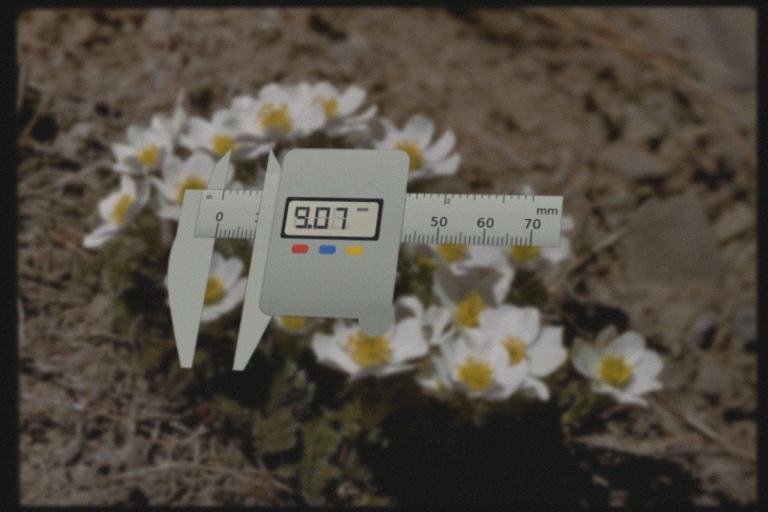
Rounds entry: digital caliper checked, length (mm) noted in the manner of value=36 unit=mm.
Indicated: value=9.07 unit=mm
